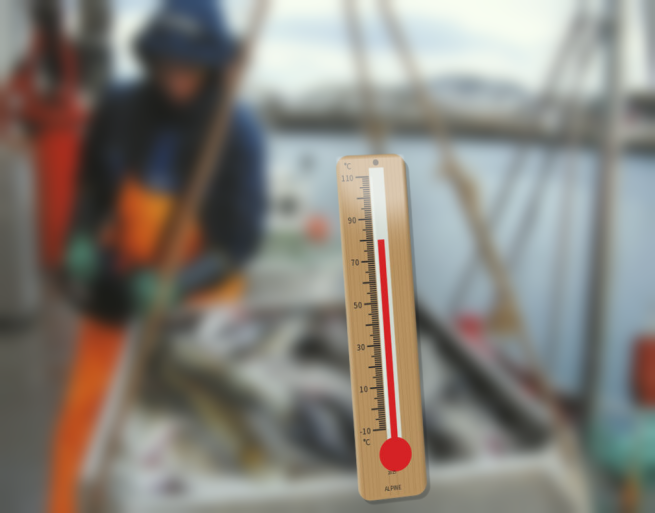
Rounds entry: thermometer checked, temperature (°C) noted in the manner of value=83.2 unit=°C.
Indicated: value=80 unit=°C
